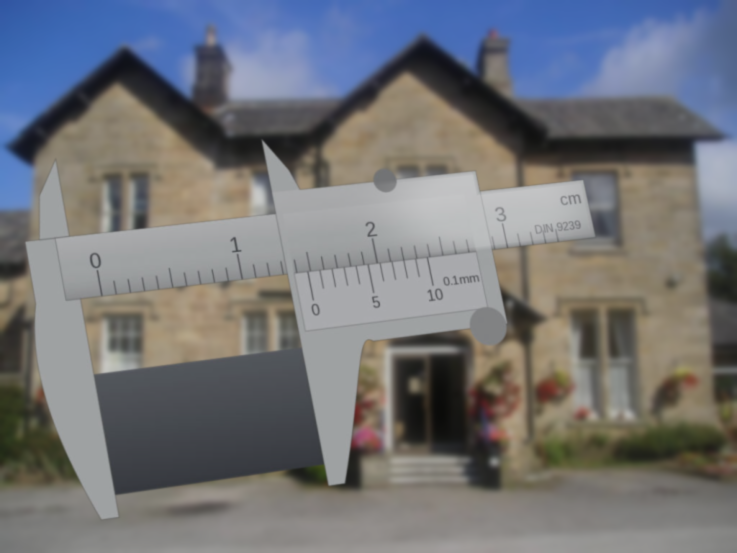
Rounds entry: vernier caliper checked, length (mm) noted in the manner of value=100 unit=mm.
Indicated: value=14.8 unit=mm
